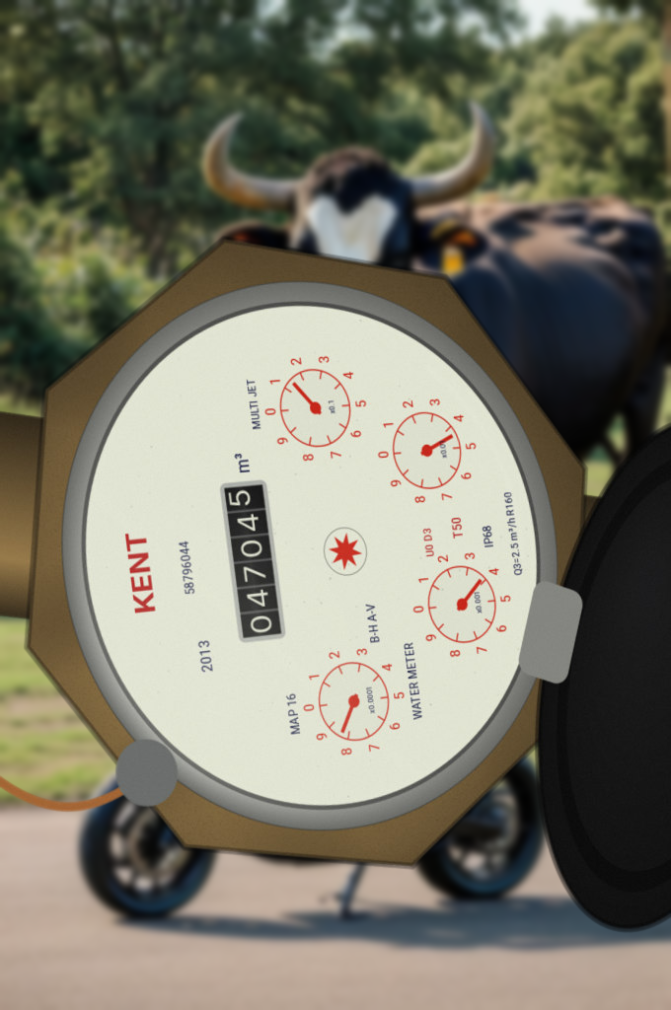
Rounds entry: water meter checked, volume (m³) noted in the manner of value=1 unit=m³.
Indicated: value=47045.1438 unit=m³
